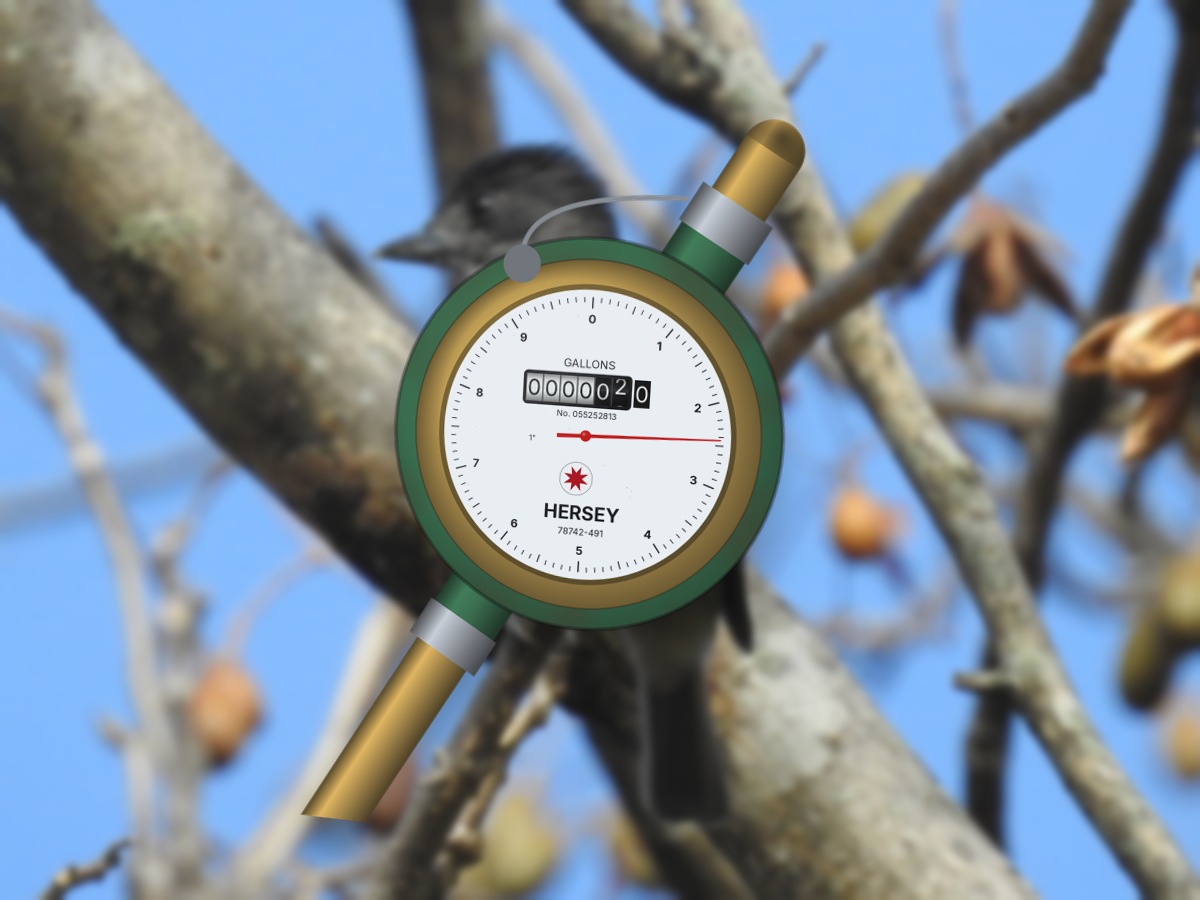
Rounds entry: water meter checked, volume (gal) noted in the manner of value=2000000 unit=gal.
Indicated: value=22.4 unit=gal
